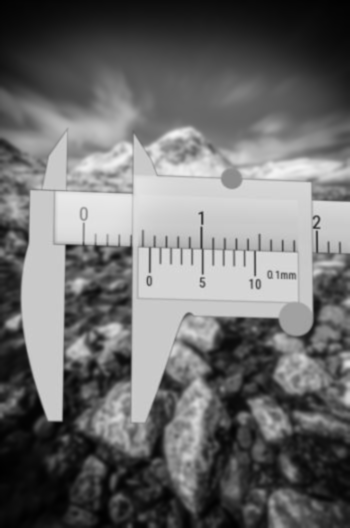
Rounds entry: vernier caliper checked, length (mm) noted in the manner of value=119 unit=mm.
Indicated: value=5.6 unit=mm
